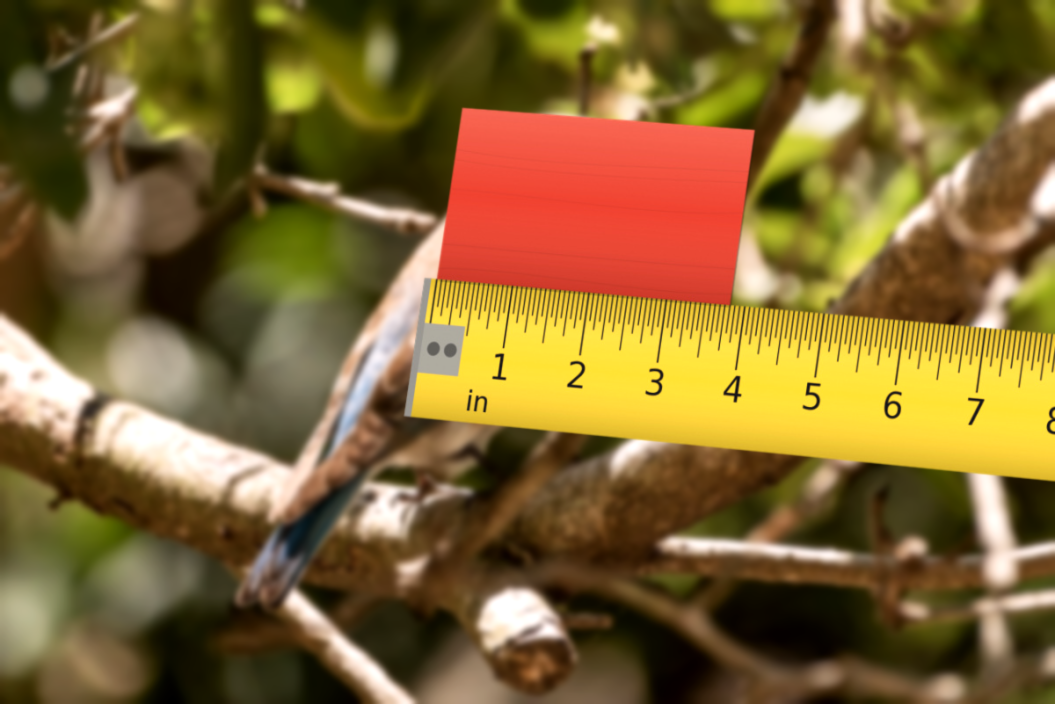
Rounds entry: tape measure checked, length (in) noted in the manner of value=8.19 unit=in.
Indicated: value=3.8125 unit=in
